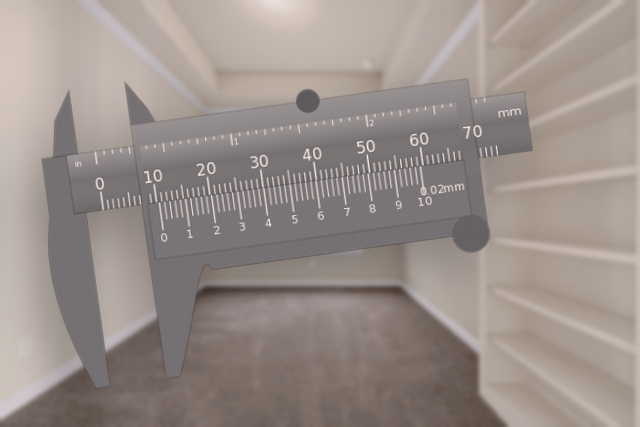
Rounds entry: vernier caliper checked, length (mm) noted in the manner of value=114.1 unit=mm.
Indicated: value=10.5 unit=mm
